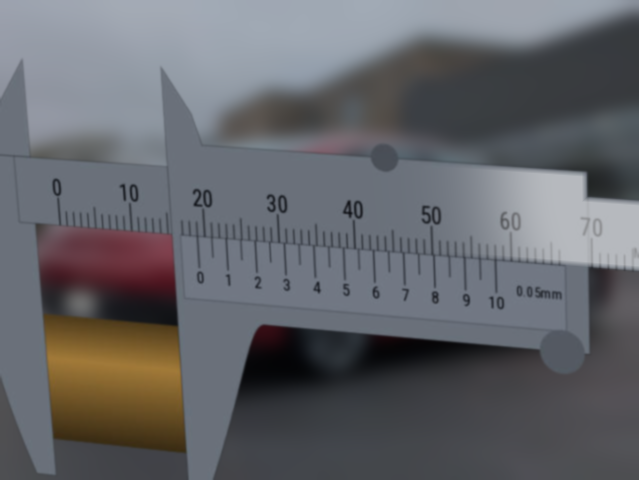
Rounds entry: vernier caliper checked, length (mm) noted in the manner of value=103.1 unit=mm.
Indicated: value=19.0 unit=mm
